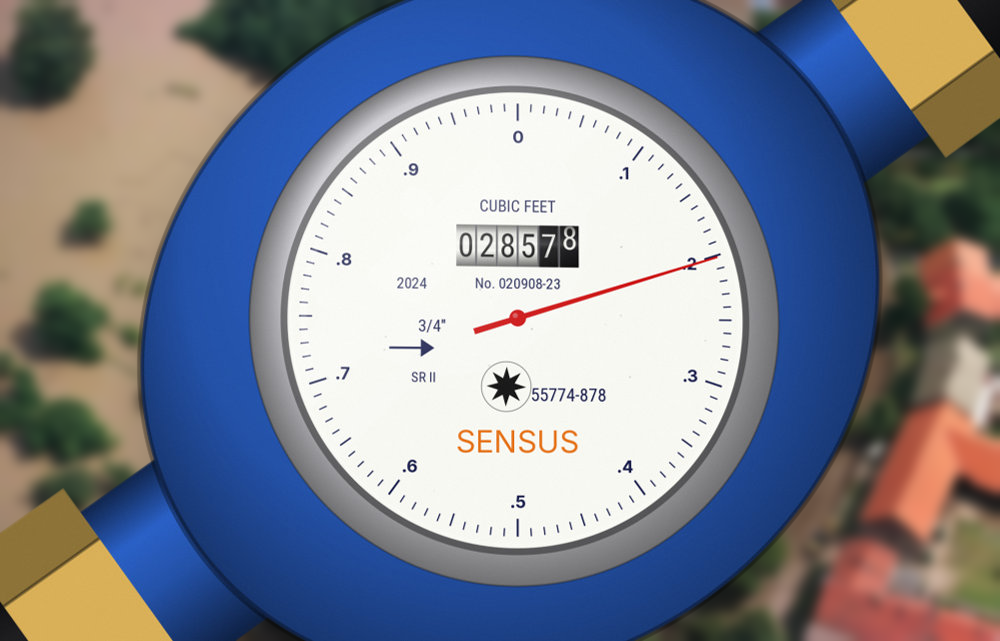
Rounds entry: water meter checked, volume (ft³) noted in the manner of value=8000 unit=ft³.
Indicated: value=28578.20 unit=ft³
